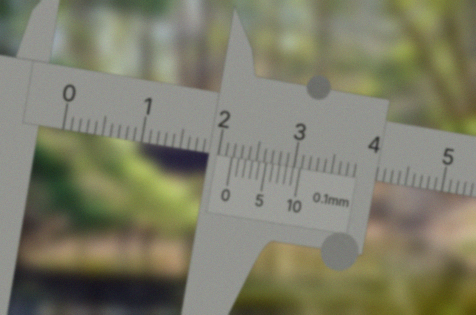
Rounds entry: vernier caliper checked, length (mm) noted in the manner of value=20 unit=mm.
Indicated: value=21.8 unit=mm
